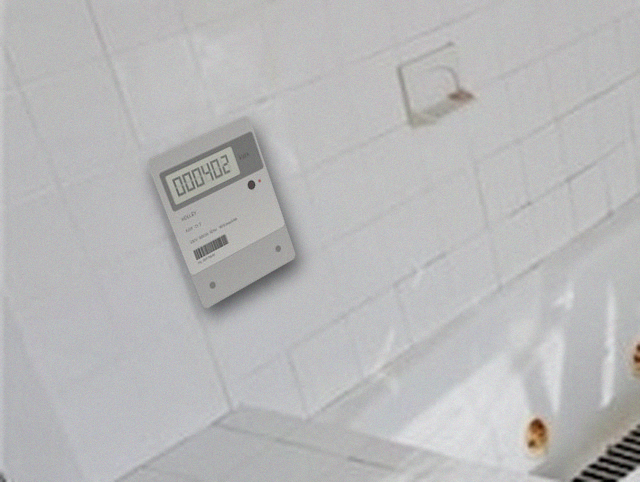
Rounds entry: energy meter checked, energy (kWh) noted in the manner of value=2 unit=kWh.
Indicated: value=402 unit=kWh
